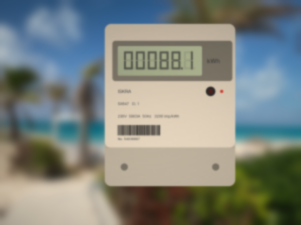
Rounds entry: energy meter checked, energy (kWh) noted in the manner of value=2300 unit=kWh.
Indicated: value=88.1 unit=kWh
